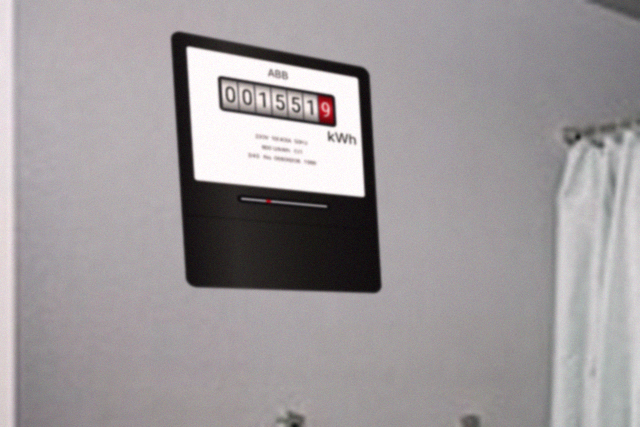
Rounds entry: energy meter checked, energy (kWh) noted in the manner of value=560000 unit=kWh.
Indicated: value=1551.9 unit=kWh
